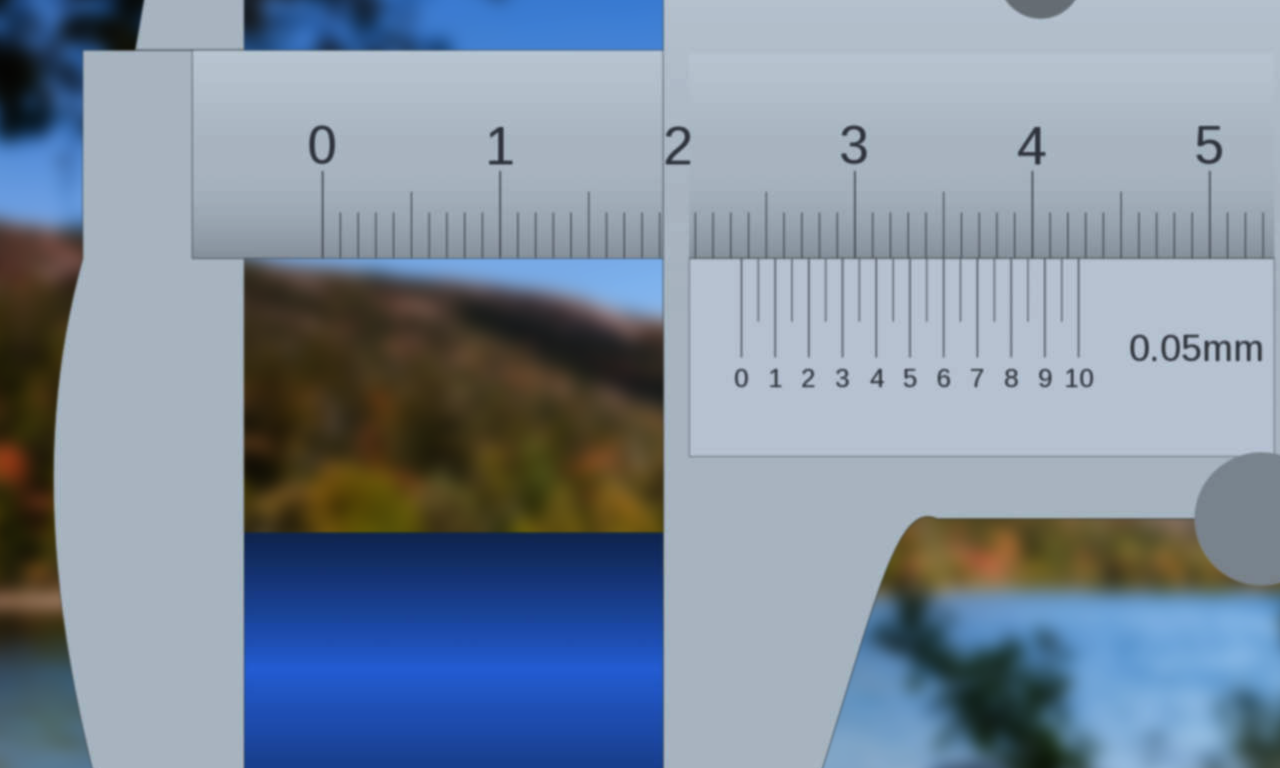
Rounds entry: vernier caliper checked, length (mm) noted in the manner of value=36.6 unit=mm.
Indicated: value=23.6 unit=mm
